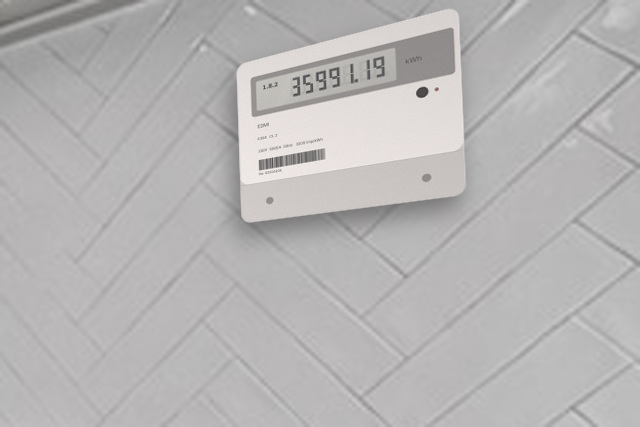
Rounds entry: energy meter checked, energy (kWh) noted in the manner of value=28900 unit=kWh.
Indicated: value=35991.19 unit=kWh
